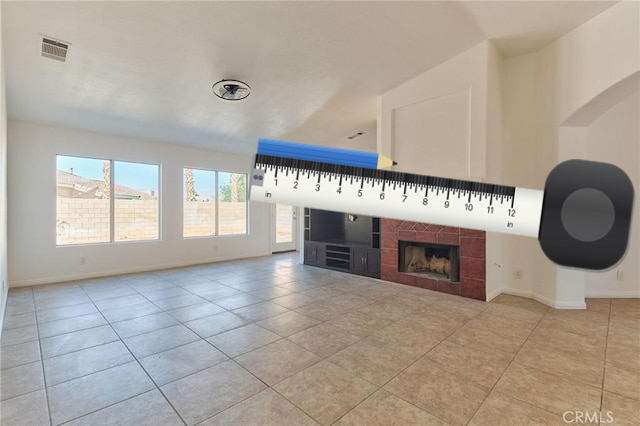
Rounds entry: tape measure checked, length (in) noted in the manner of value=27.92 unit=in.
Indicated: value=6.5 unit=in
